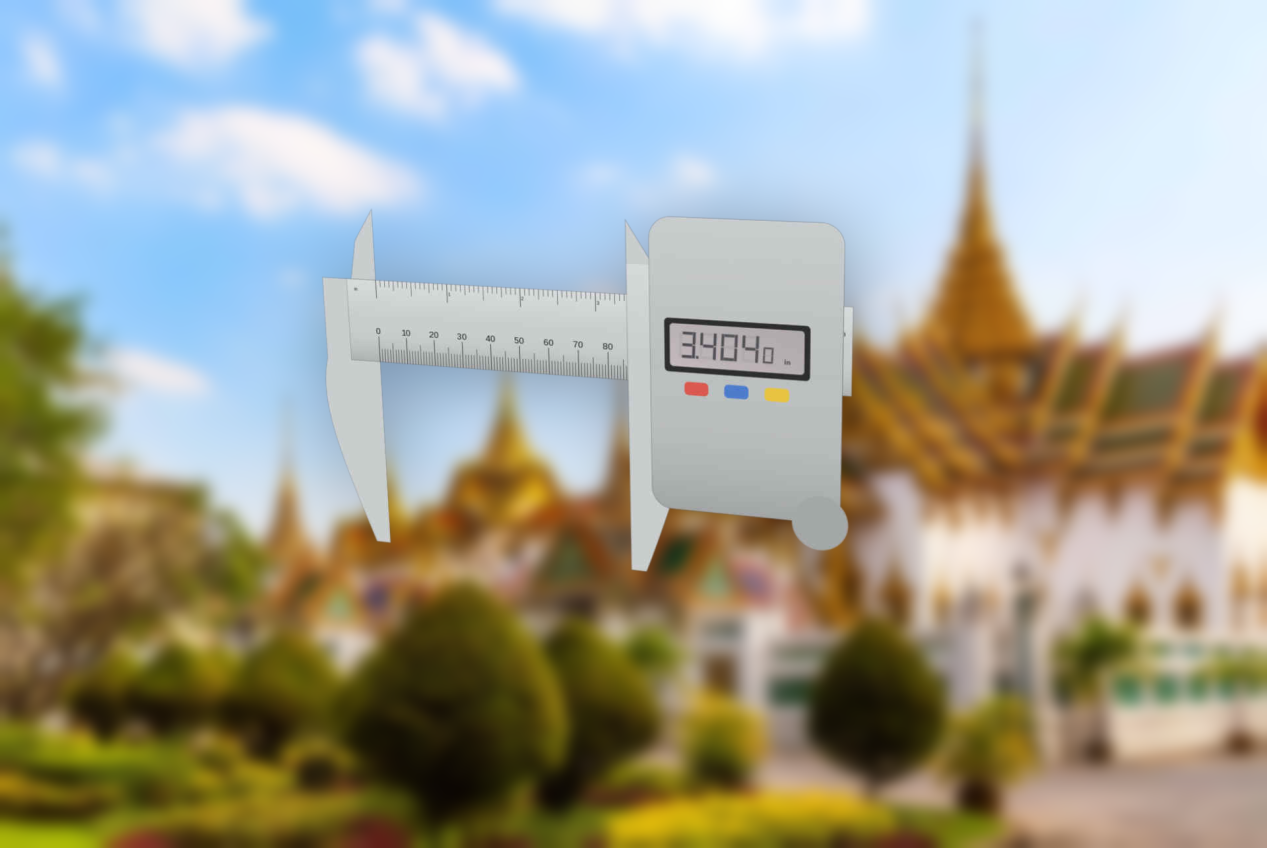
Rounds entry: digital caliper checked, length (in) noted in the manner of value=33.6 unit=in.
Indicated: value=3.4040 unit=in
